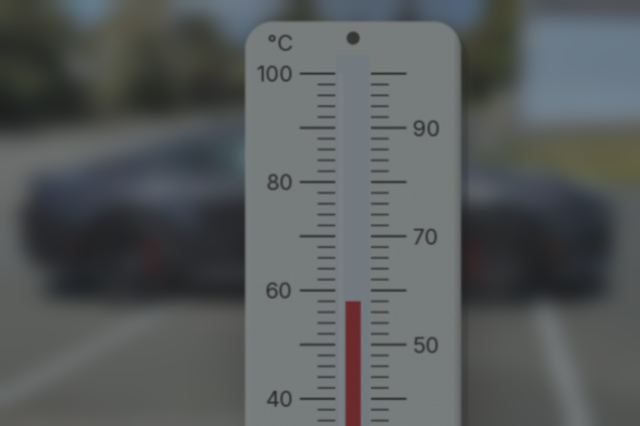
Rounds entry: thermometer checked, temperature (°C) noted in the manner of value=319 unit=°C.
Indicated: value=58 unit=°C
